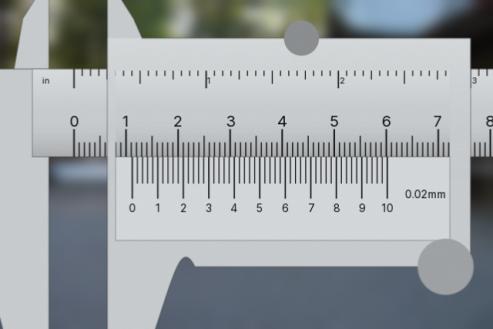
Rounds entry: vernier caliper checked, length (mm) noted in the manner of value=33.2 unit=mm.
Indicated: value=11.2 unit=mm
